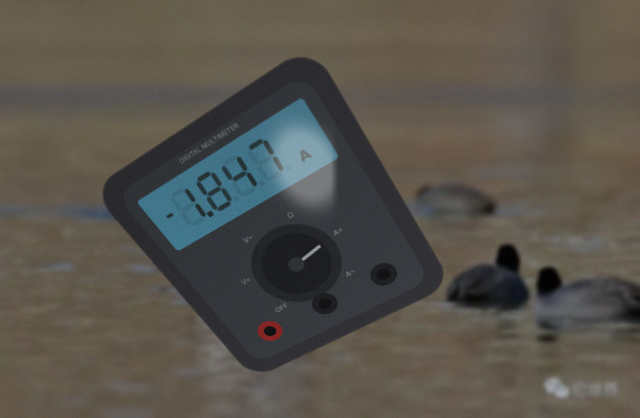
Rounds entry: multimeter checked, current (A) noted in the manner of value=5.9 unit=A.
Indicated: value=-1.847 unit=A
